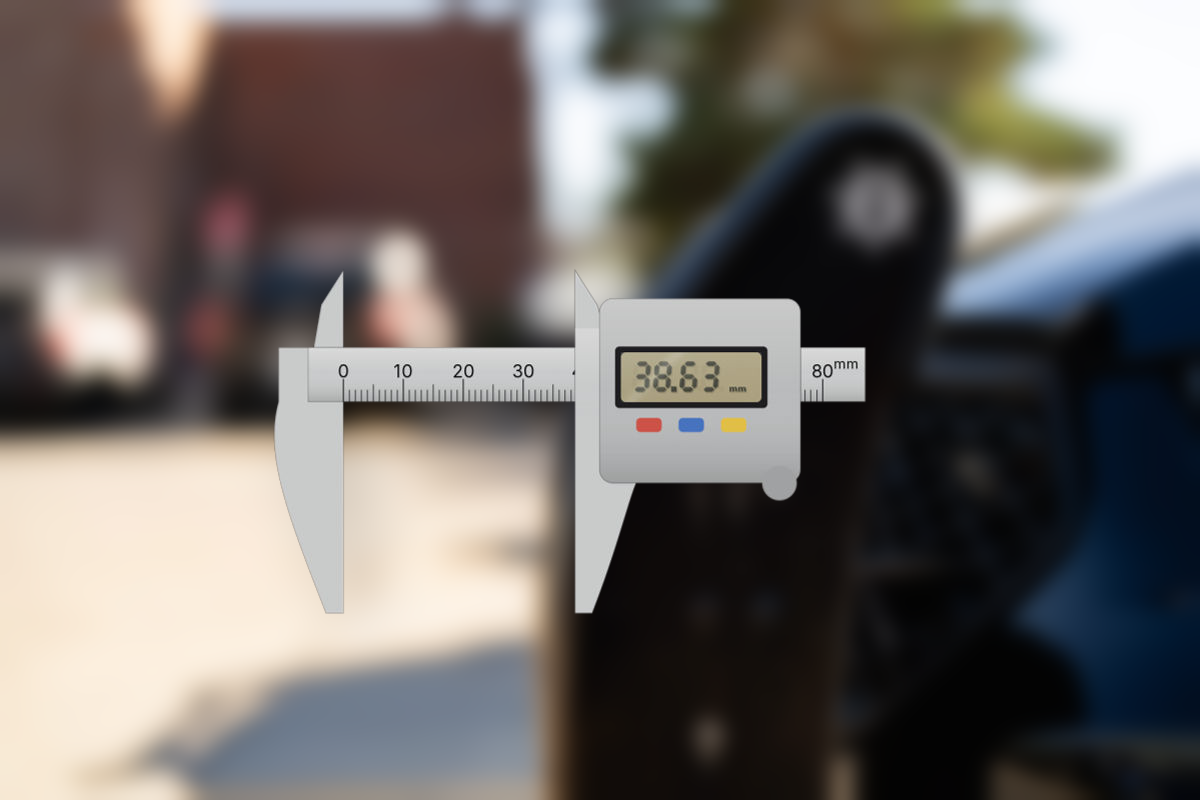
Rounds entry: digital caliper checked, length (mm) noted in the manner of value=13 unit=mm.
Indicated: value=38.63 unit=mm
